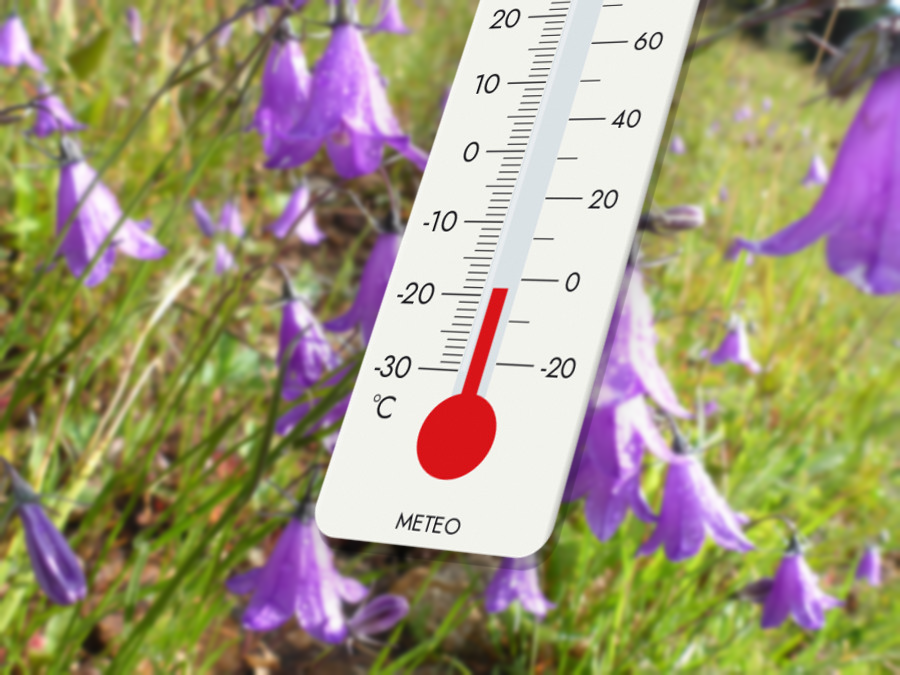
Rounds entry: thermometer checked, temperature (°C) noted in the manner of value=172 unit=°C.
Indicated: value=-19 unit=°C
